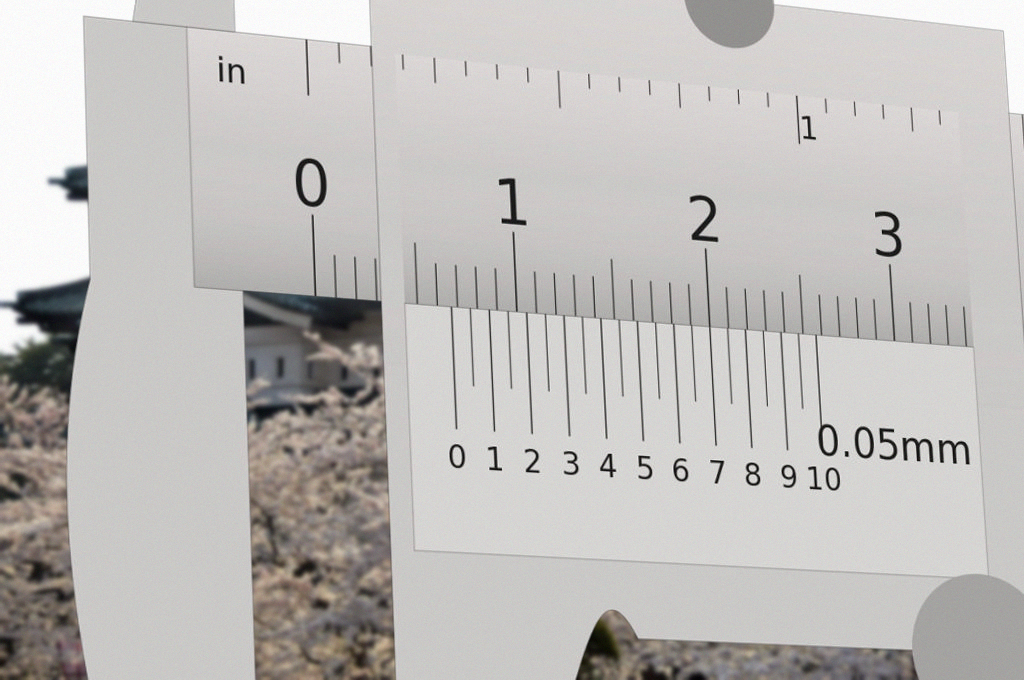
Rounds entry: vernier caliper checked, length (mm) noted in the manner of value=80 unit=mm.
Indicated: value=6.7 unit=mm
